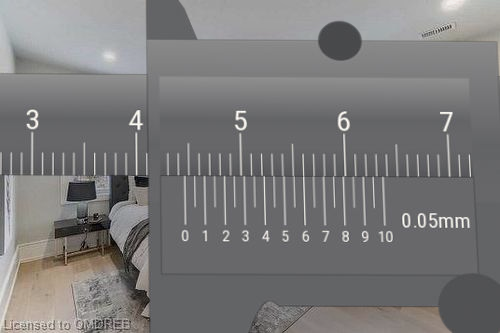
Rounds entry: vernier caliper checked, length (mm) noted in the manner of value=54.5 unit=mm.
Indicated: value=44.6 unit=mm
